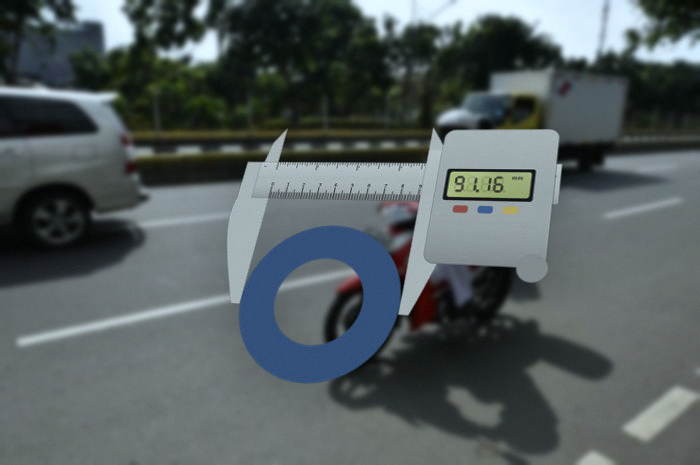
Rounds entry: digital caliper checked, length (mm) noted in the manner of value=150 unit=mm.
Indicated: value=91.16 unit=mm
